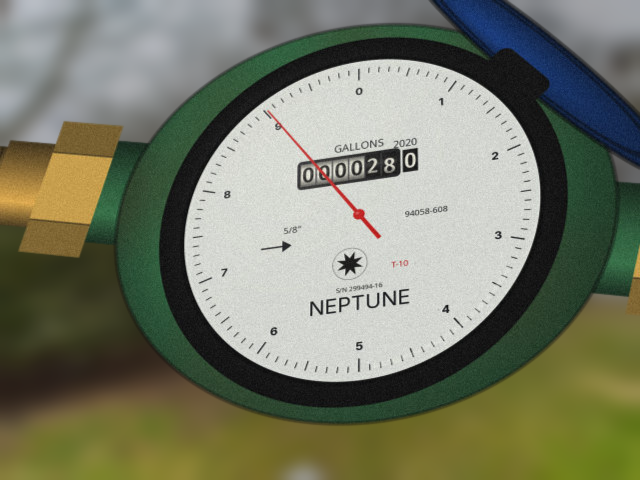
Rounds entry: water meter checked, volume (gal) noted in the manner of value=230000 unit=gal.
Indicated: value=279.0 unit=gal
